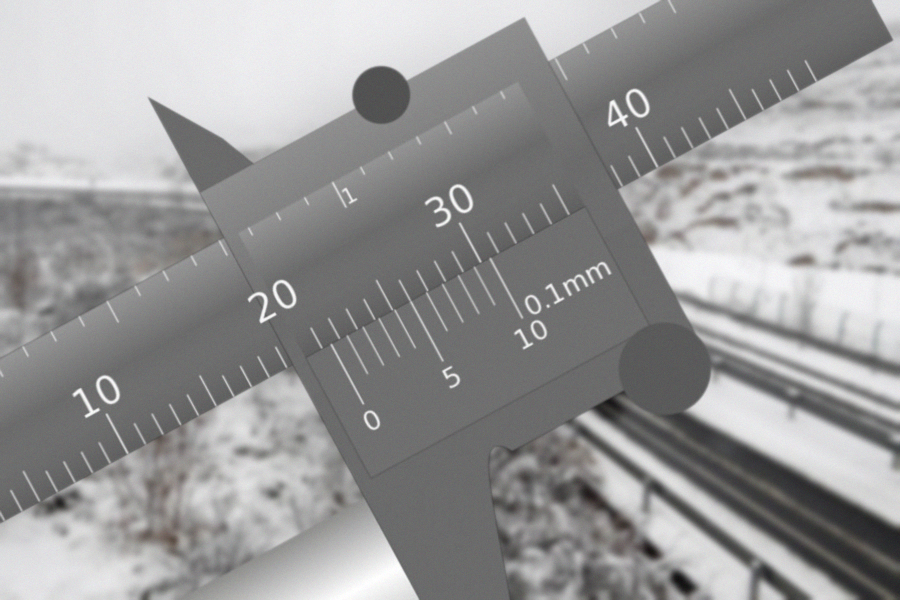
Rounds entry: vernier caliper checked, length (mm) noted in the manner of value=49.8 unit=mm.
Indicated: value=21.5 unit=mm
